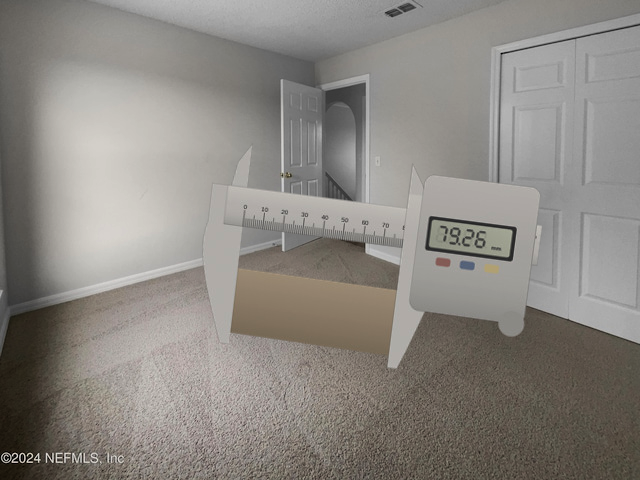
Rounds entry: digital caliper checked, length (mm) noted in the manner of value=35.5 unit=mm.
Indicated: value=79.26 unit=mm
